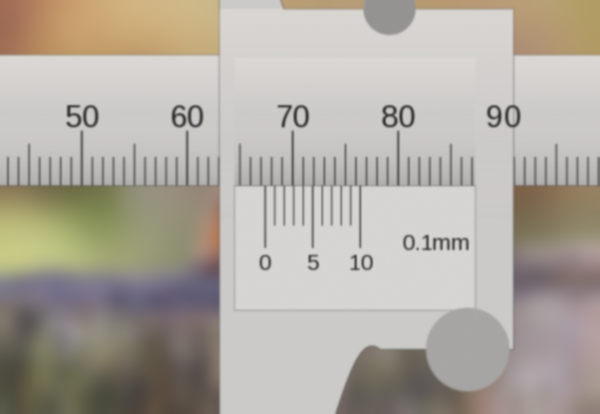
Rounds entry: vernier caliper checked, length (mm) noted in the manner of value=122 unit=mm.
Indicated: value=67.4 unit=mm
